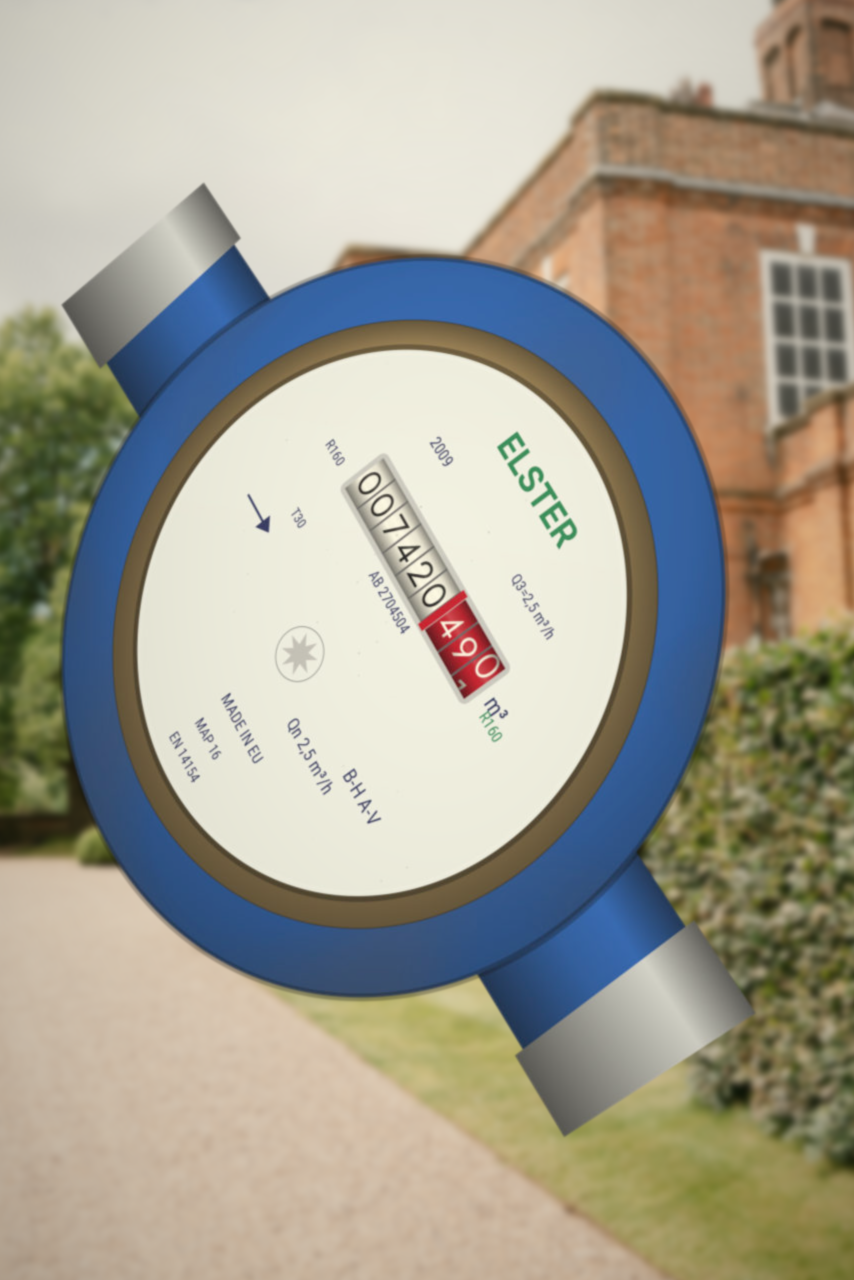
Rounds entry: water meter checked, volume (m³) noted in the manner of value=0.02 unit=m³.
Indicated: value=7420.490 unit=m³
